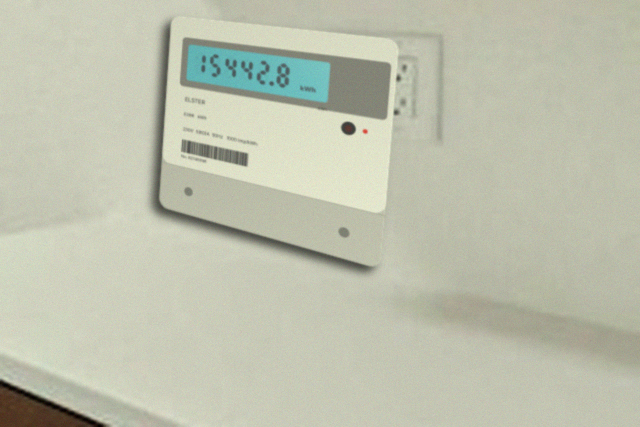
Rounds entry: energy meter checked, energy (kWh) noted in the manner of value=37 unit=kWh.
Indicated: value=15442.8 unit=kWh
